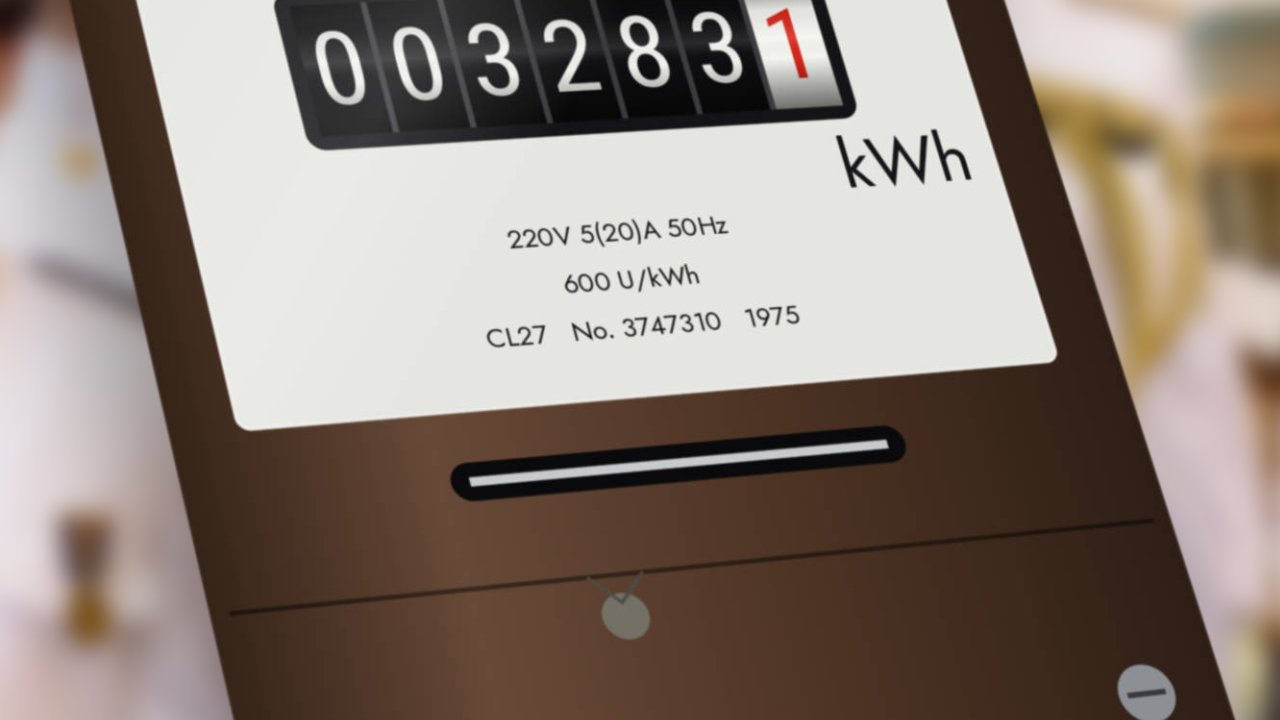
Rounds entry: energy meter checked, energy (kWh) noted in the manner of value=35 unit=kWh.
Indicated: value=3283.1 unit=kWh
